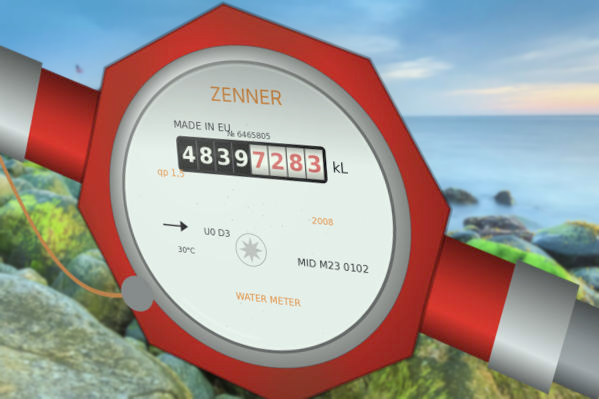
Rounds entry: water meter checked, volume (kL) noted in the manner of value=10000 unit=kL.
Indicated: value=4839.7283 unit=kL
